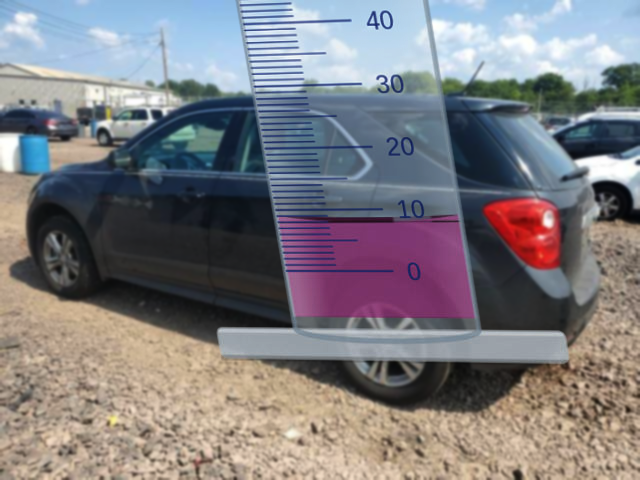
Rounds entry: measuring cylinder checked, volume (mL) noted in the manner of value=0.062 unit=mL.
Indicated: value=8 unit=mL
